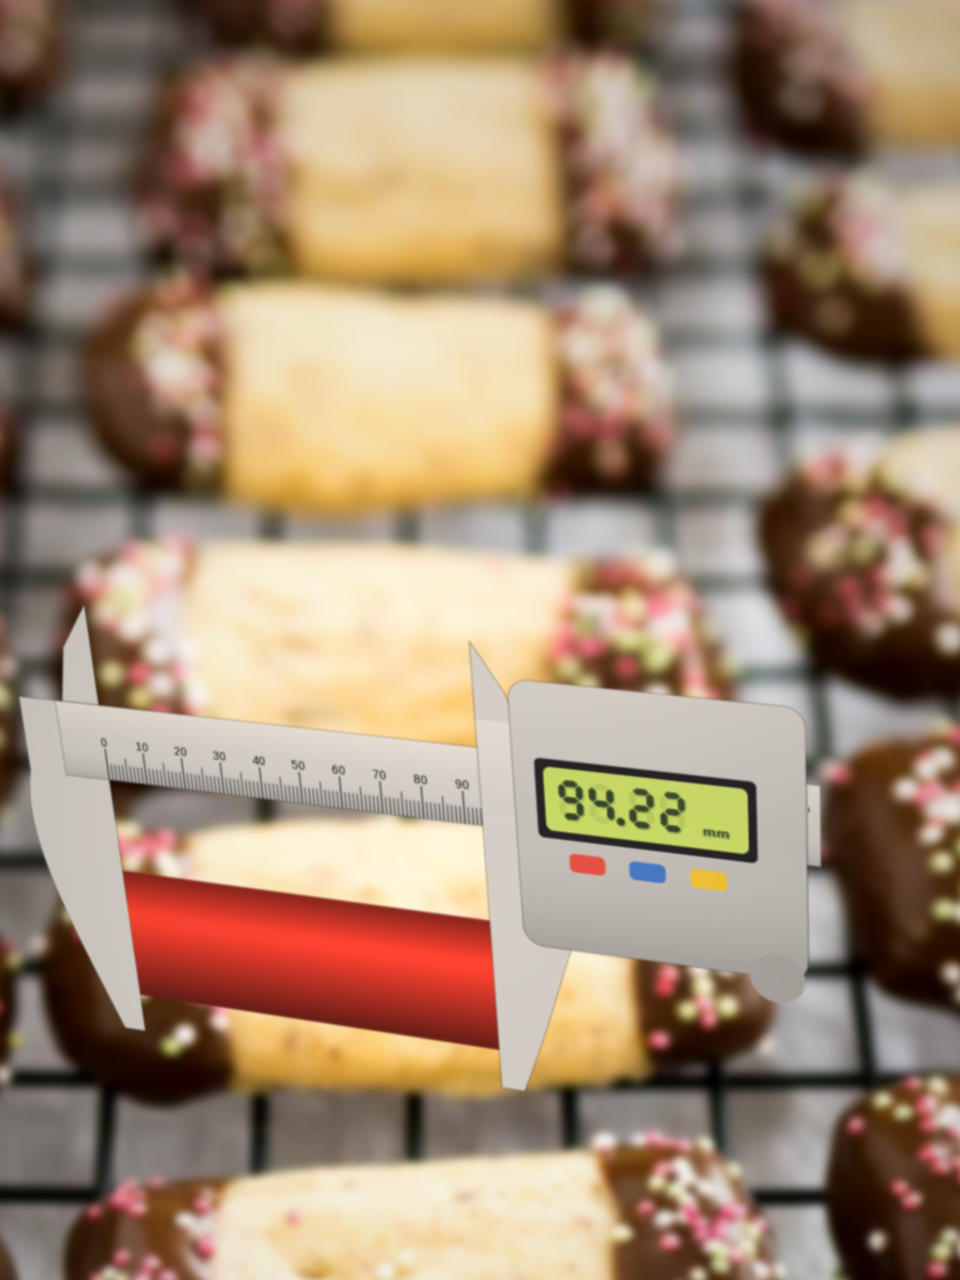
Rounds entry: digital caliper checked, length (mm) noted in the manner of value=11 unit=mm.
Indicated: value=94.22 unit=mm
